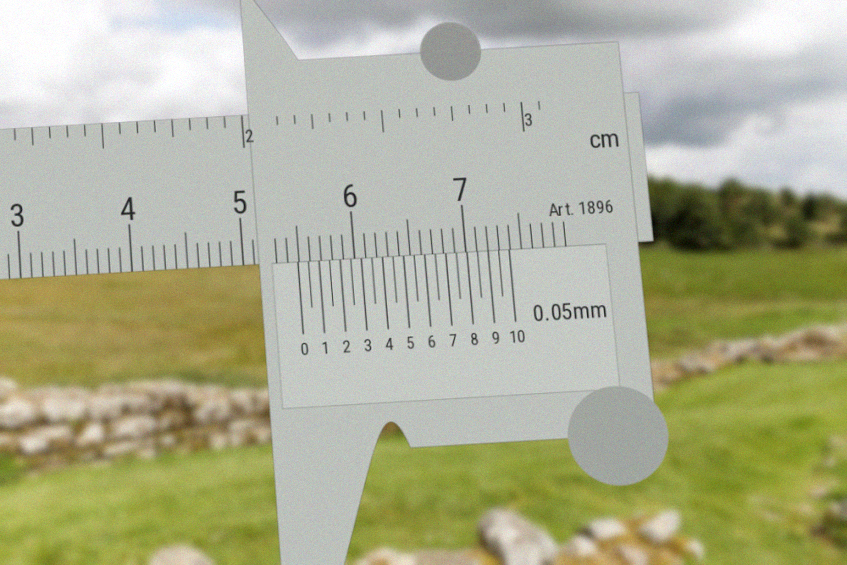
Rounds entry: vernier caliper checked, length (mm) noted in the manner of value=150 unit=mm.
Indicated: value=54.9 unit=mm
